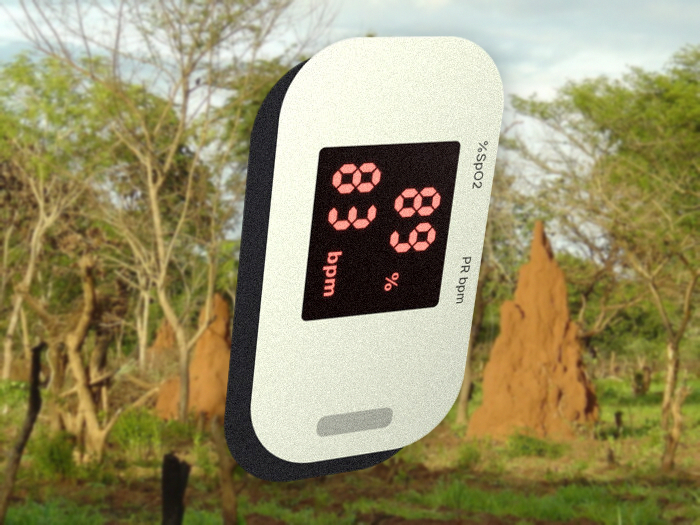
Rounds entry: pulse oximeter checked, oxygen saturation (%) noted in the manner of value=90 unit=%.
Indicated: value=89 unit=%
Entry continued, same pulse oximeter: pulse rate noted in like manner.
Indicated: value=83 unit=bpm
